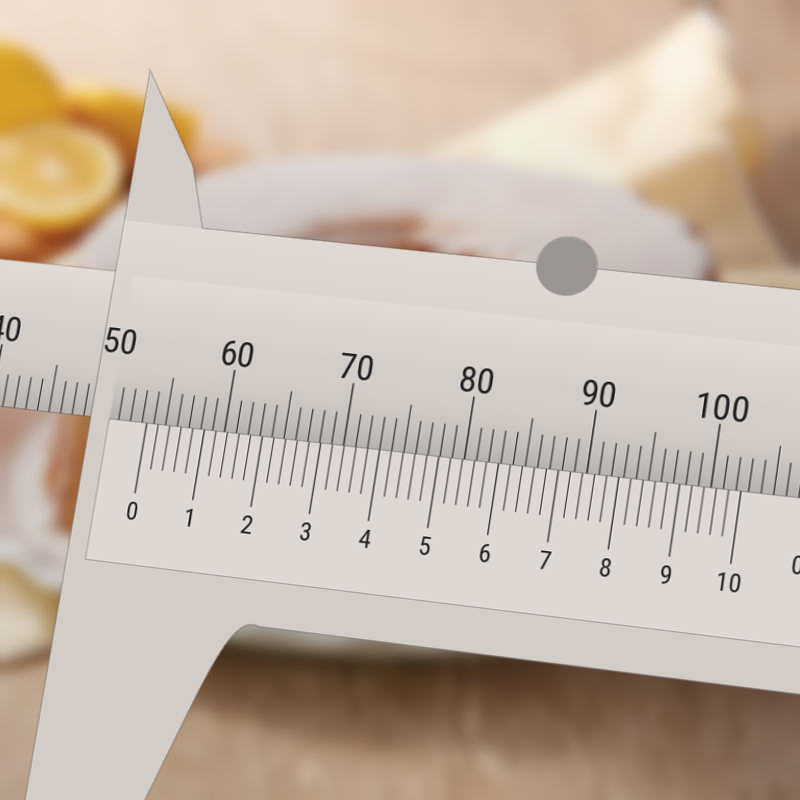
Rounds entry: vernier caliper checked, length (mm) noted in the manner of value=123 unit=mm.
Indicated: value=53.4 unit=mm
